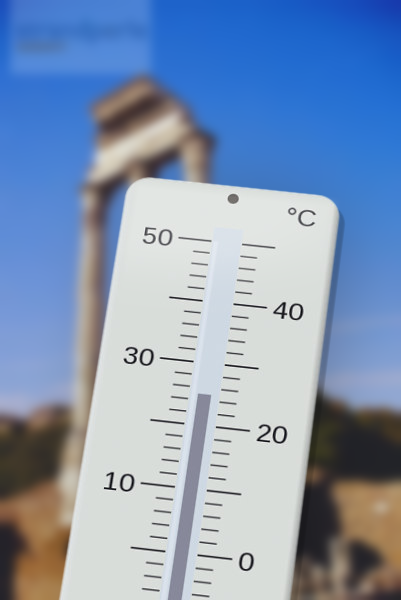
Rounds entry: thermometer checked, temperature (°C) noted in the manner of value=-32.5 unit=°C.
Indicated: value=25 unit=°C
